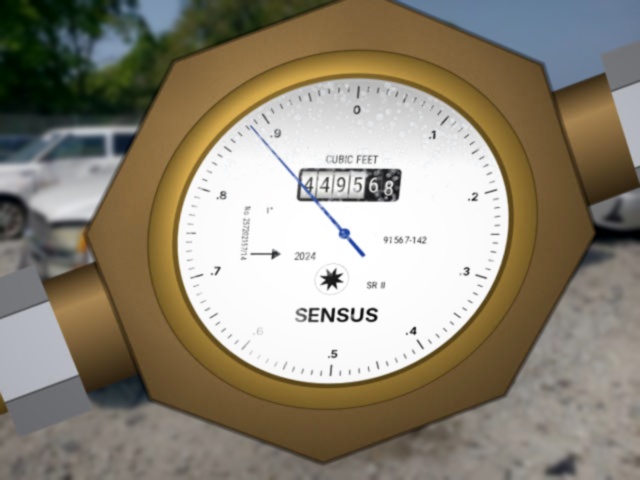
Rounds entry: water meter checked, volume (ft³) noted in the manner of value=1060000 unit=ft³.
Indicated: value=449567.88 unit=ft³
